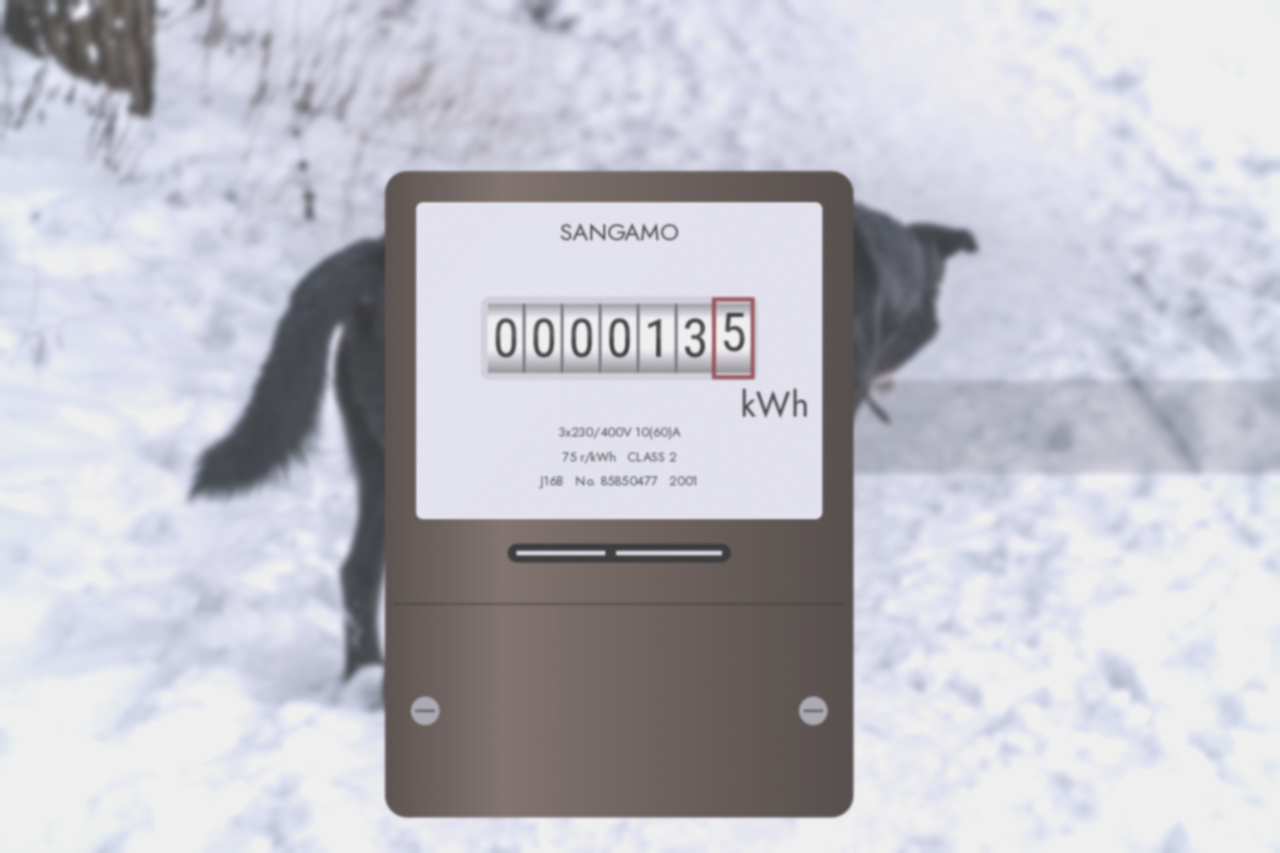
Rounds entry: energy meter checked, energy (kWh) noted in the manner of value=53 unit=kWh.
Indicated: value=13.5 unit=kWh
